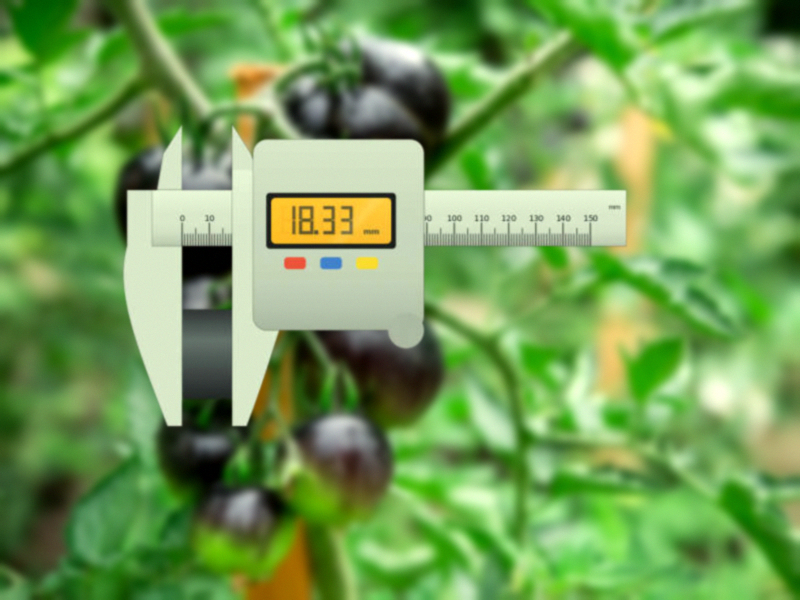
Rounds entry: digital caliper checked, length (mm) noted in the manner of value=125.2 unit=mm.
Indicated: value=18.33 unit=mm
